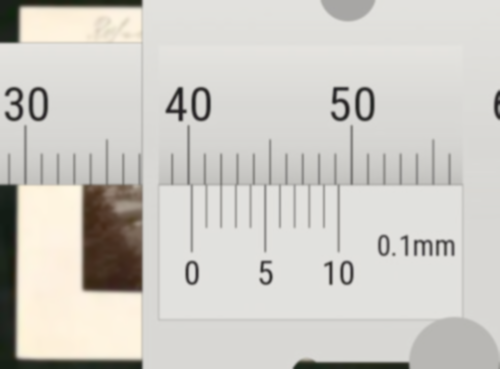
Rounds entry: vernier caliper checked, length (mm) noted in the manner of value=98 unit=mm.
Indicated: value=40.2 unit=mm
